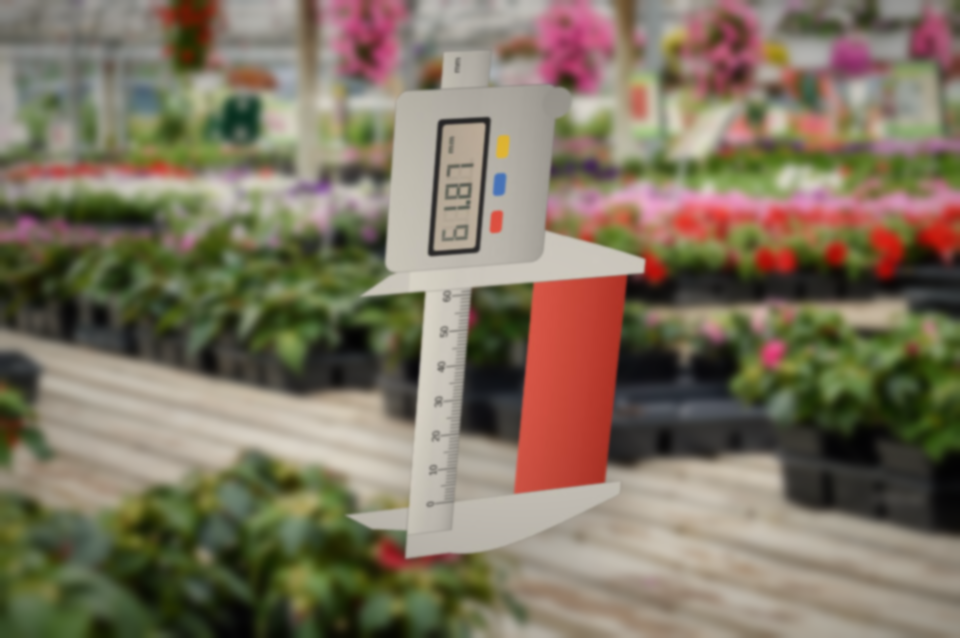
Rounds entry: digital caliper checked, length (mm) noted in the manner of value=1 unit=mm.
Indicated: value=61.87 unit=mm
